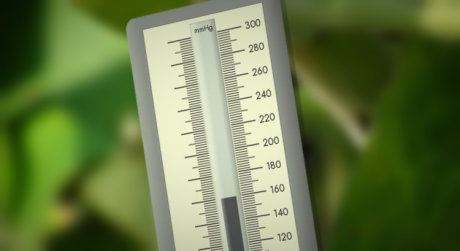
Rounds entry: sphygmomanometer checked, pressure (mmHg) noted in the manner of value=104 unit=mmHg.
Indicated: value=160 unit=mmHg
